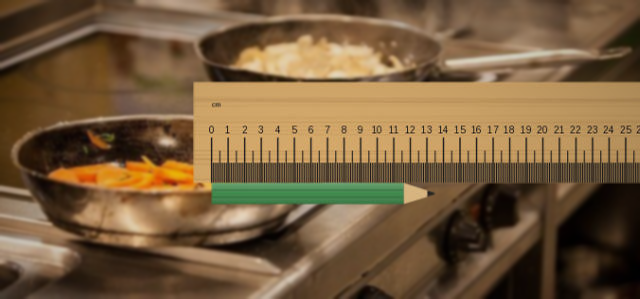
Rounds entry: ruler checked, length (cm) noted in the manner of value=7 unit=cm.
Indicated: value=13.5 unit=cm
